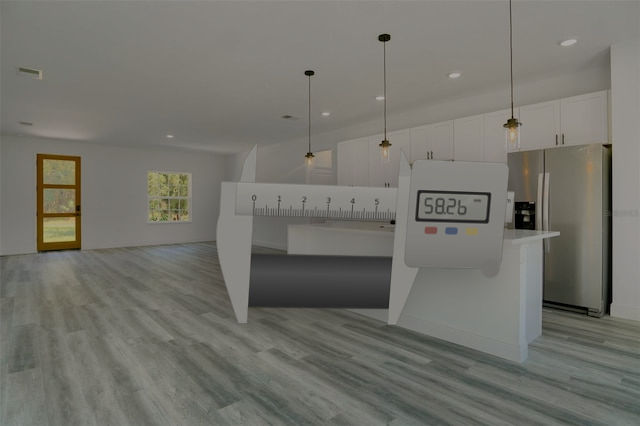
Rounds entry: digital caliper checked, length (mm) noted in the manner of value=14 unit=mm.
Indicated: value=58.26 unit=mm
